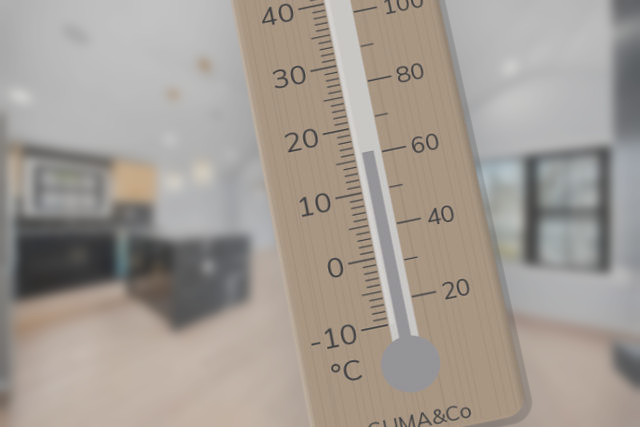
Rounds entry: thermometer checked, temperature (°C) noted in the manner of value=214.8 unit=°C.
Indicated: value=16 unit=°C
